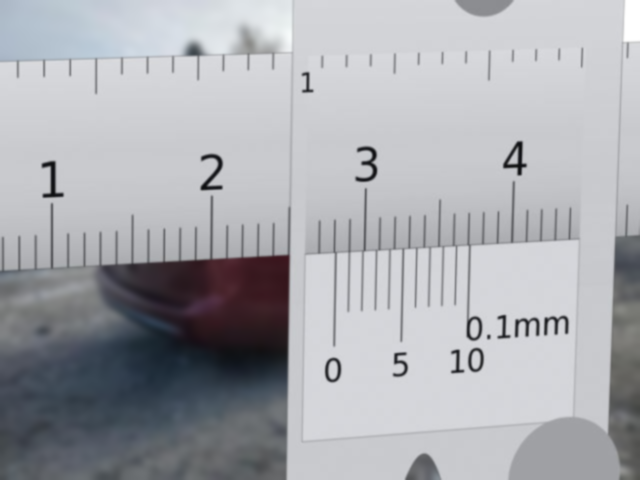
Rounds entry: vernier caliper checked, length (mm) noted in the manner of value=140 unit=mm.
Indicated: value=28.1 unit=mm
